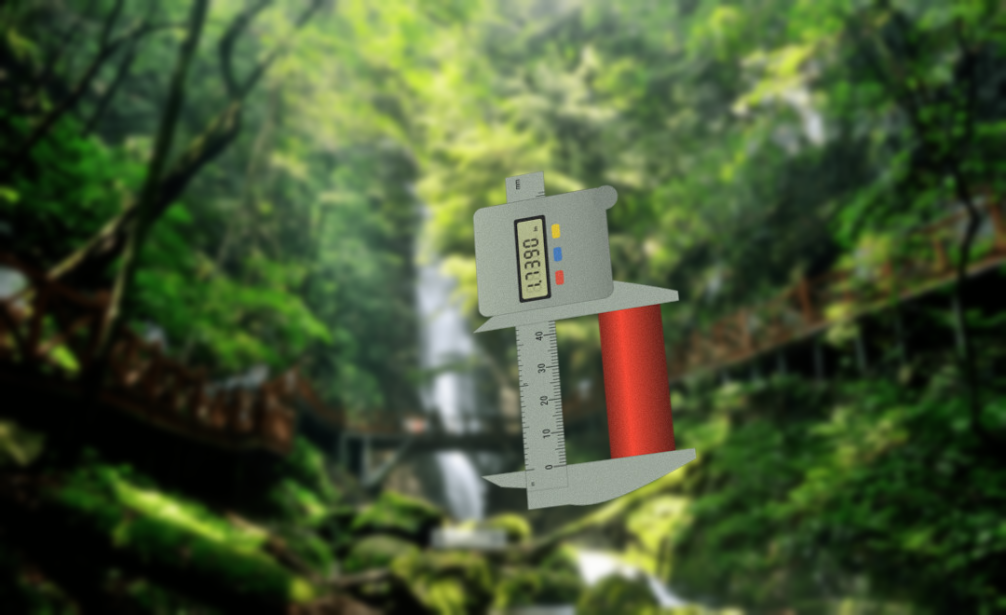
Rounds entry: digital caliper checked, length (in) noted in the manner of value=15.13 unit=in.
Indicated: value=1.7390 unit=in
